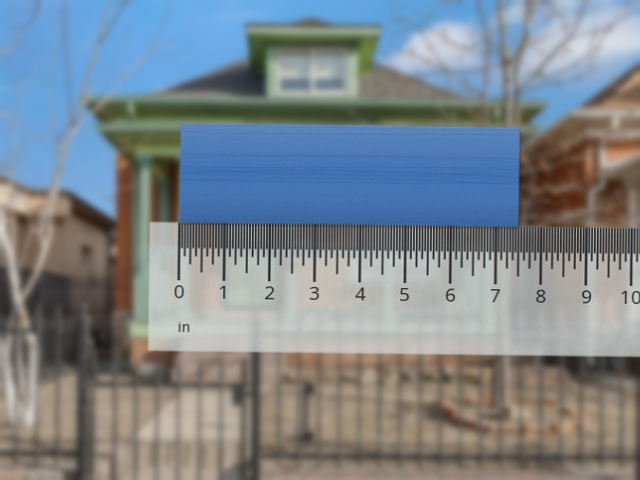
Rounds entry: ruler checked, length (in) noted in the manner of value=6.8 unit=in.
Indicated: value=7.5 unit=in
